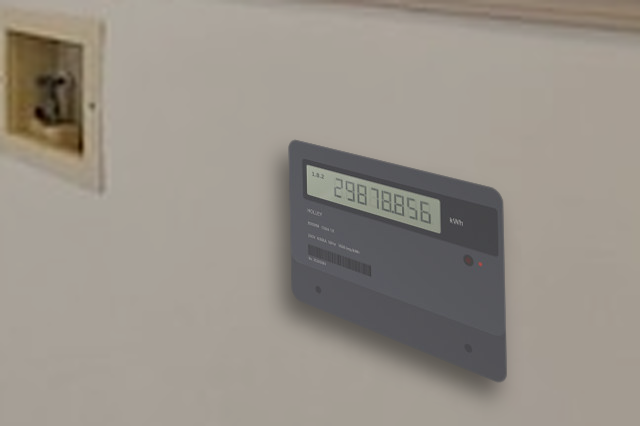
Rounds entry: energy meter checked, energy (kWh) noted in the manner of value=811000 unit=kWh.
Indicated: value=29878.856 unit=kWh
